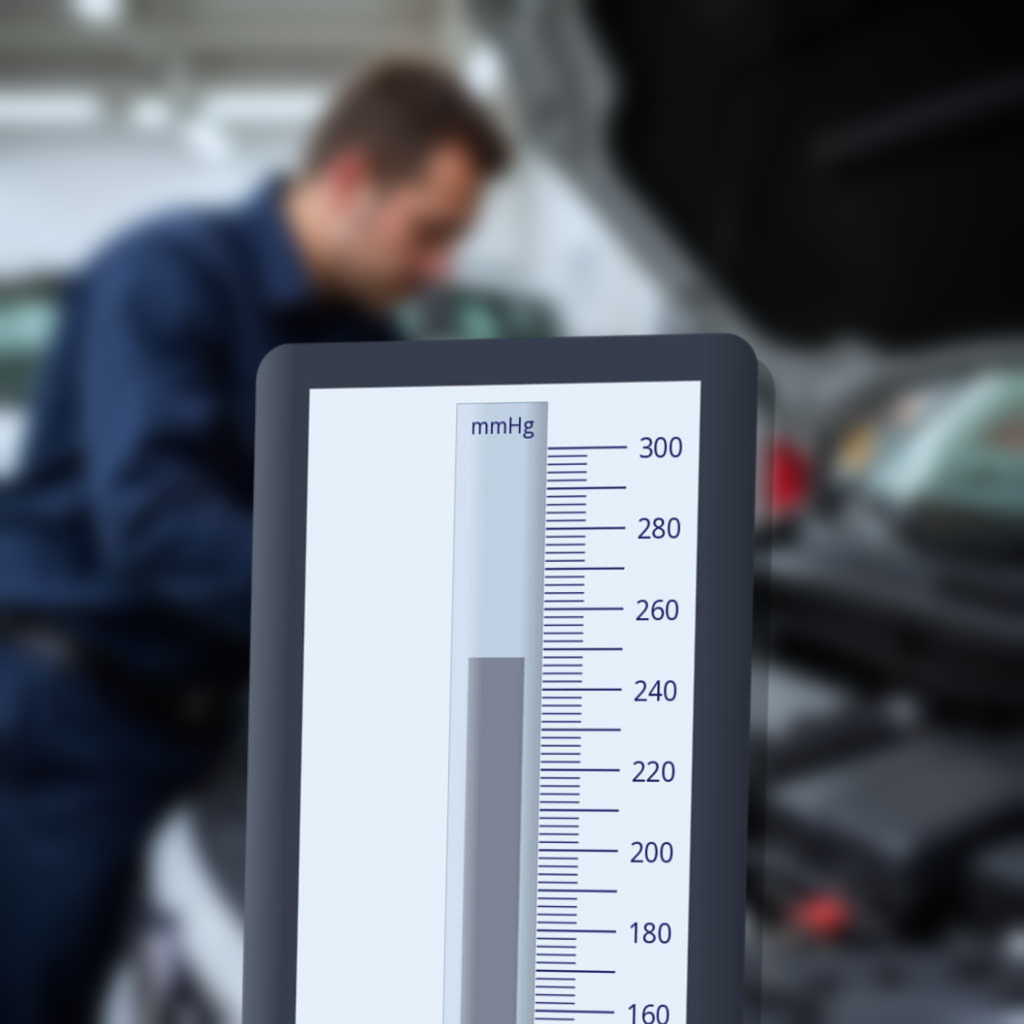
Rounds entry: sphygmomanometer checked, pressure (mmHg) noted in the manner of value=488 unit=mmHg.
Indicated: value=248 unit=mmHg
